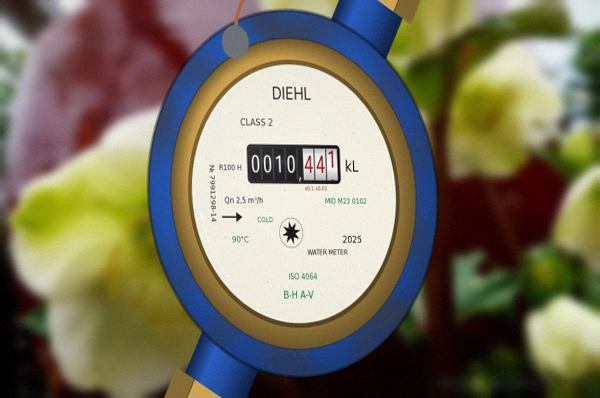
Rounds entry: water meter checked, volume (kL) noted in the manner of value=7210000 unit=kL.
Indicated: value=10.441 unit=kL
